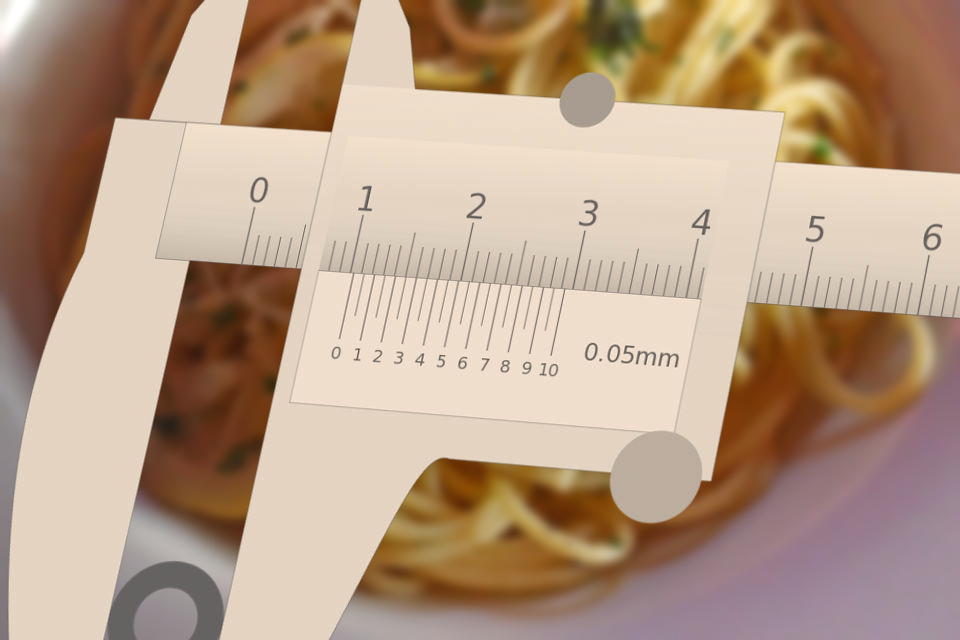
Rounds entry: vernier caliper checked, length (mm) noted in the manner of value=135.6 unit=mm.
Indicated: value=10.3 unit=mm
